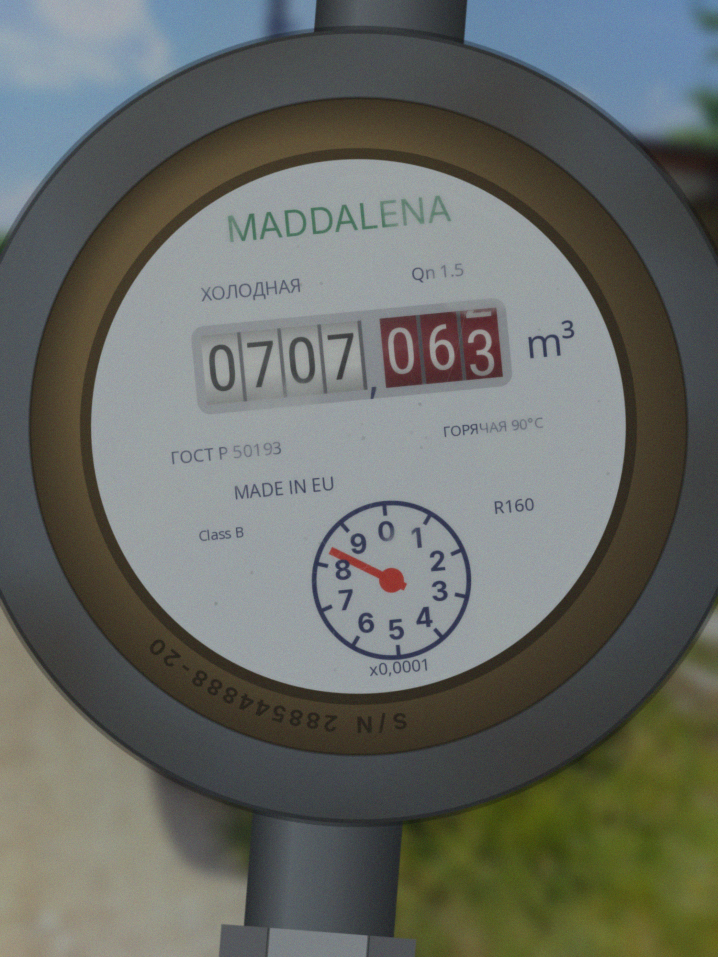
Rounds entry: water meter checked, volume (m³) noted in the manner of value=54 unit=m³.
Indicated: value=707.0628 unit=m³
